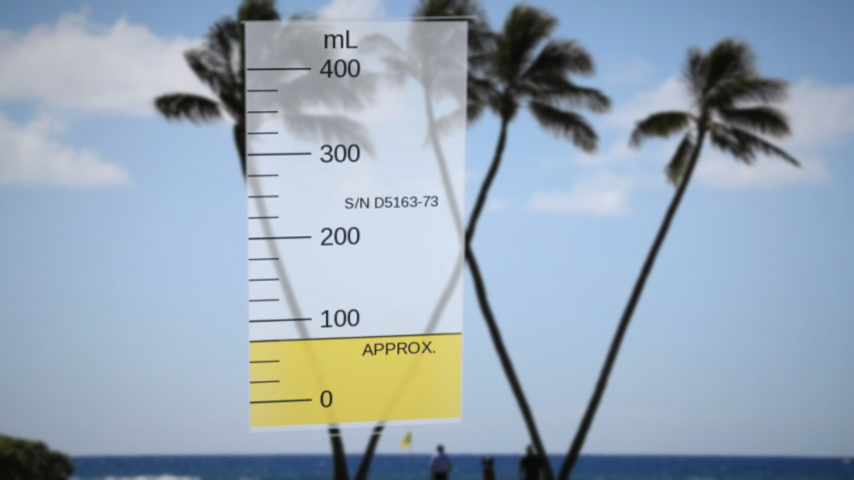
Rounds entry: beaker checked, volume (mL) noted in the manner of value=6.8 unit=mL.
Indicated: value=75 unit=mL
